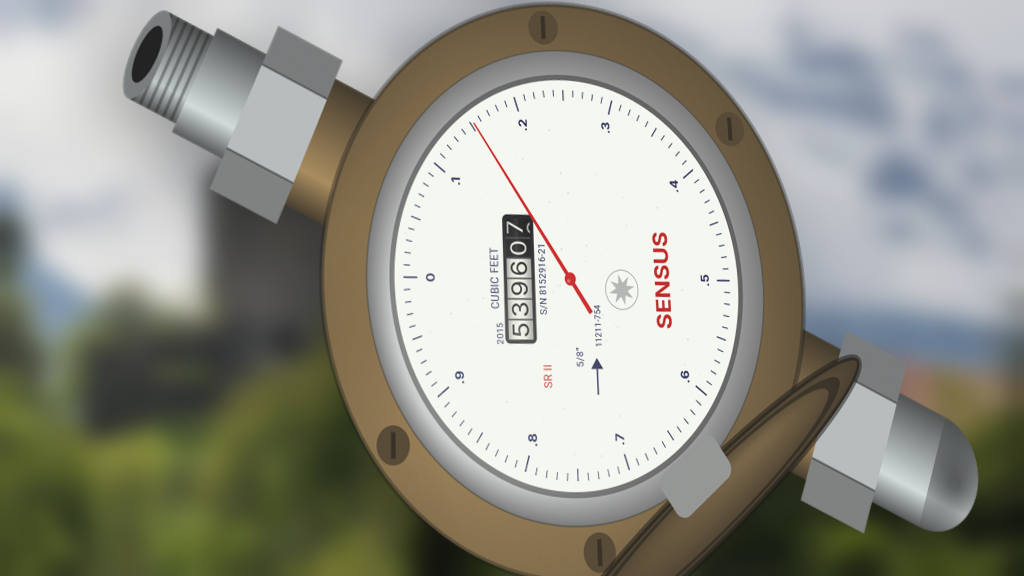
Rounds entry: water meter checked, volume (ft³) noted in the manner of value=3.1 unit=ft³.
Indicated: value=539607.15 unit=ft³
